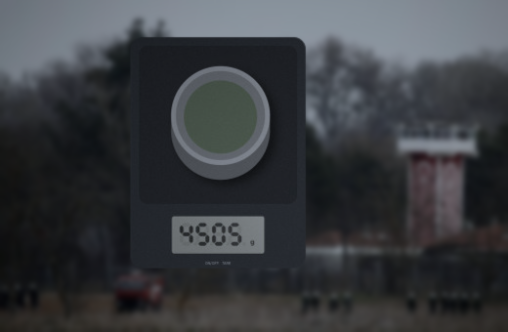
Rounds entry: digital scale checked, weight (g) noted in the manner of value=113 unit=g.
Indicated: value=4505 unit=g
